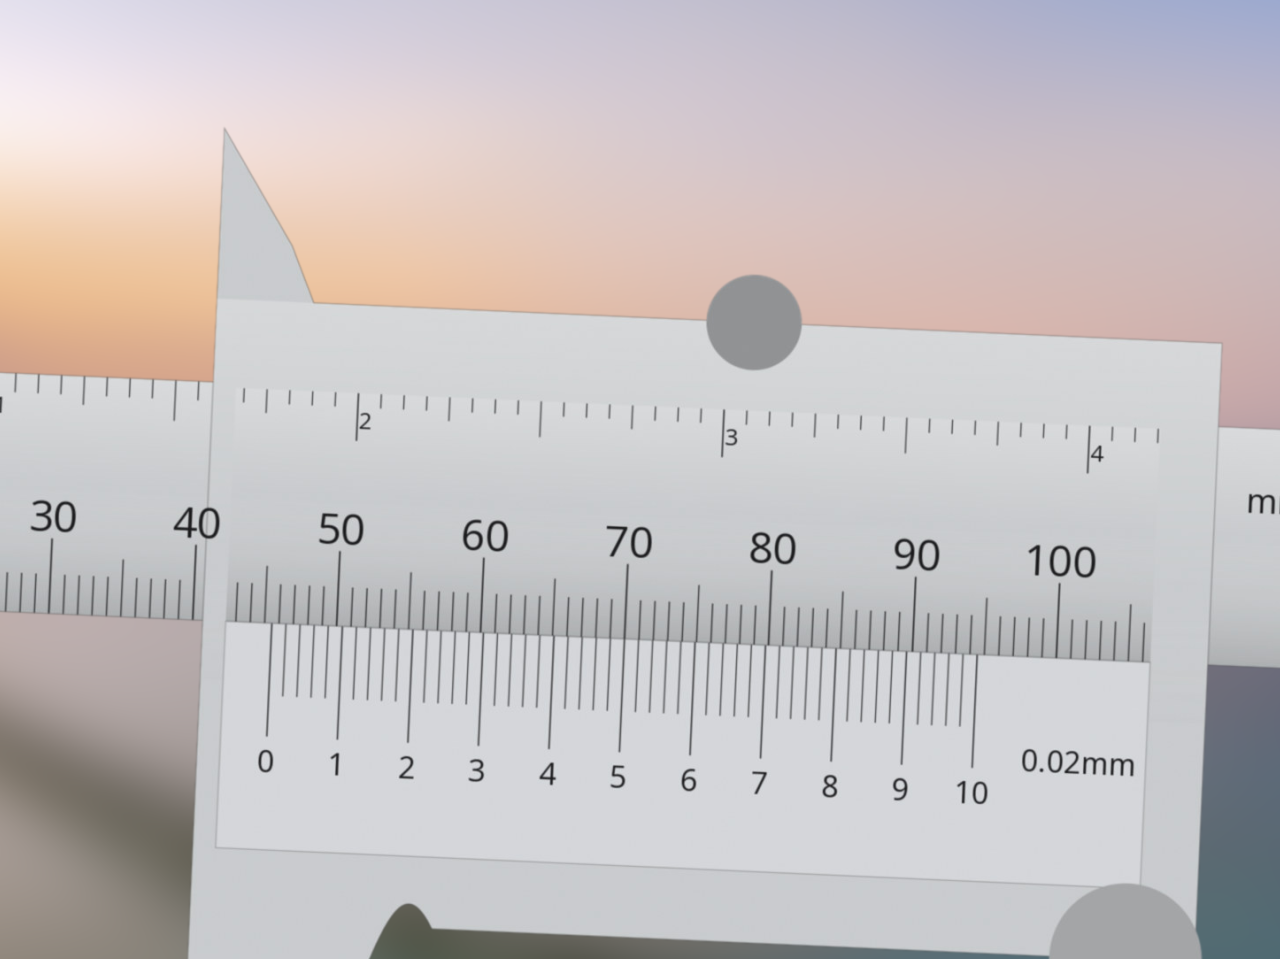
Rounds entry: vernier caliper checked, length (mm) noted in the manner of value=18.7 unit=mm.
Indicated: value=45.5 unit=mm
